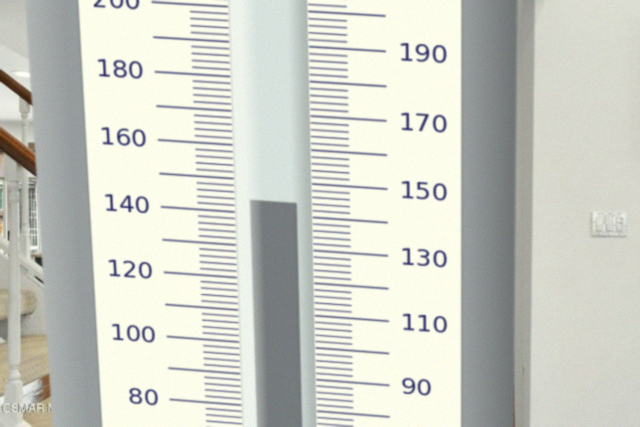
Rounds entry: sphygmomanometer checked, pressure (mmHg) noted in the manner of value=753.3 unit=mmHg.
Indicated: value=144 unit=mmHg
